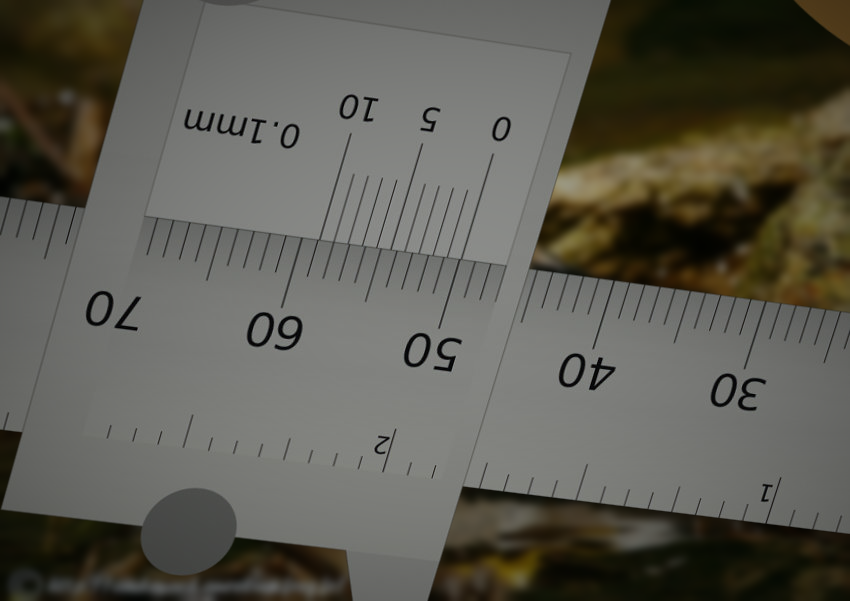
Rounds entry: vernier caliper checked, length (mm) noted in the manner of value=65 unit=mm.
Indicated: value=49.9 unit=mm
